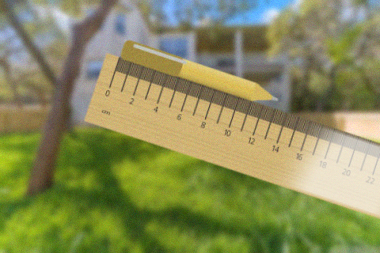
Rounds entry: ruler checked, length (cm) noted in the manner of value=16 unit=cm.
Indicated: value=13 unit=cm
